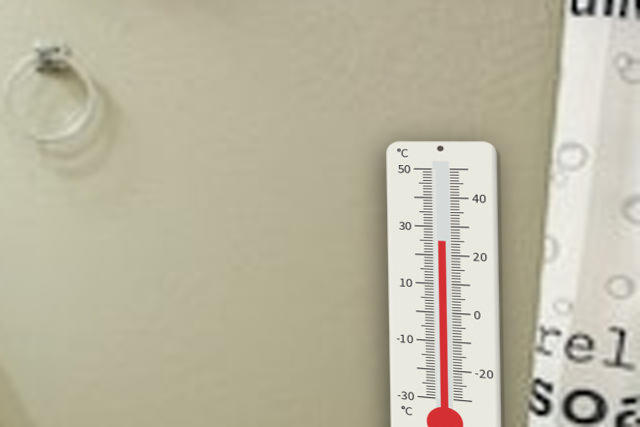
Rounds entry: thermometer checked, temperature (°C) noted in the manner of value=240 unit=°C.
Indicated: value=25 unit=°C
